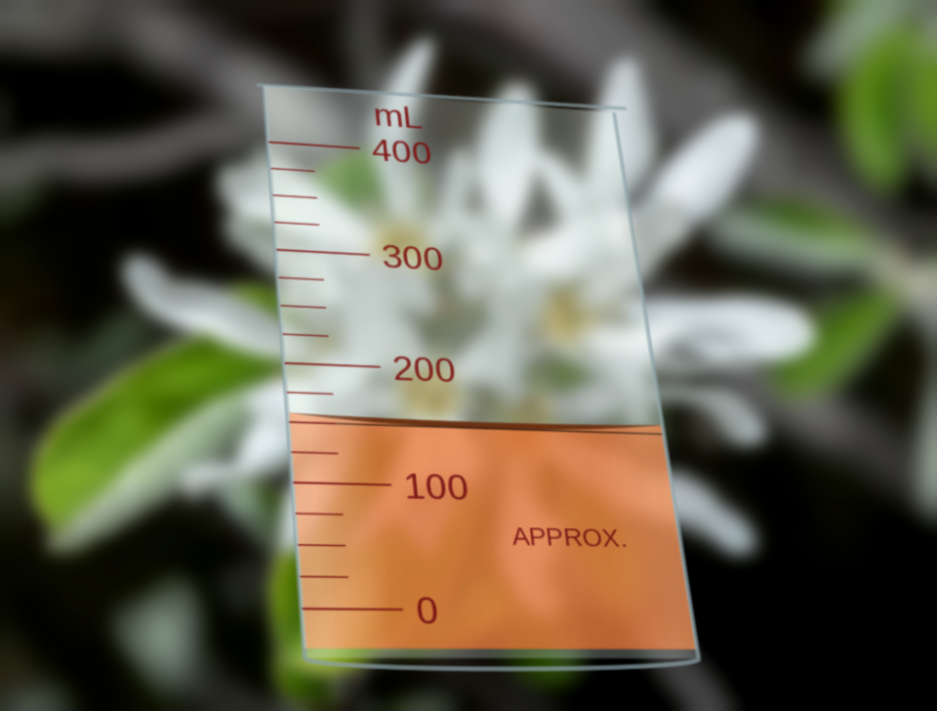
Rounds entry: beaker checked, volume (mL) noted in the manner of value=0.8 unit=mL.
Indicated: value=150 unit=mL
